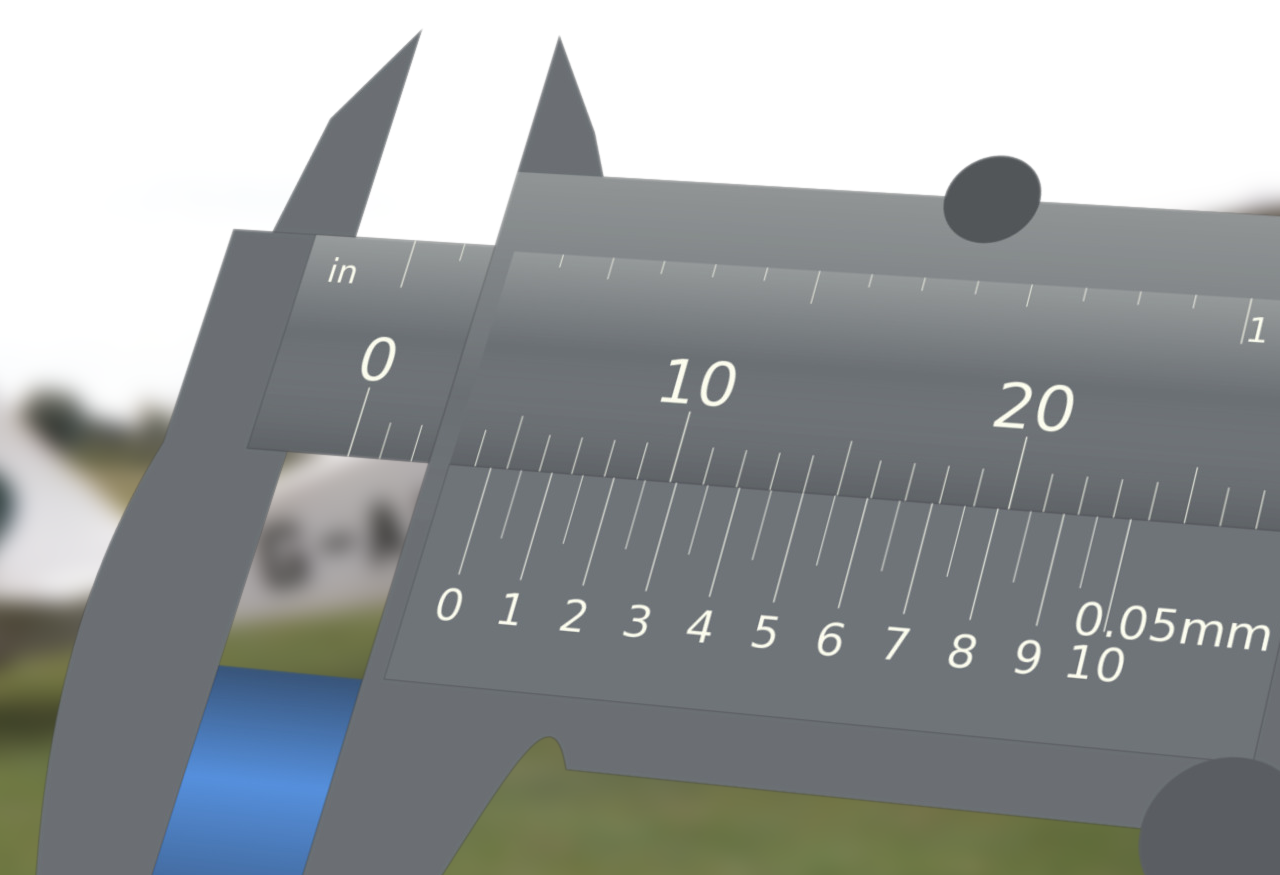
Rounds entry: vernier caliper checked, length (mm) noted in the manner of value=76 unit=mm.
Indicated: value=4.50 unit=mm
